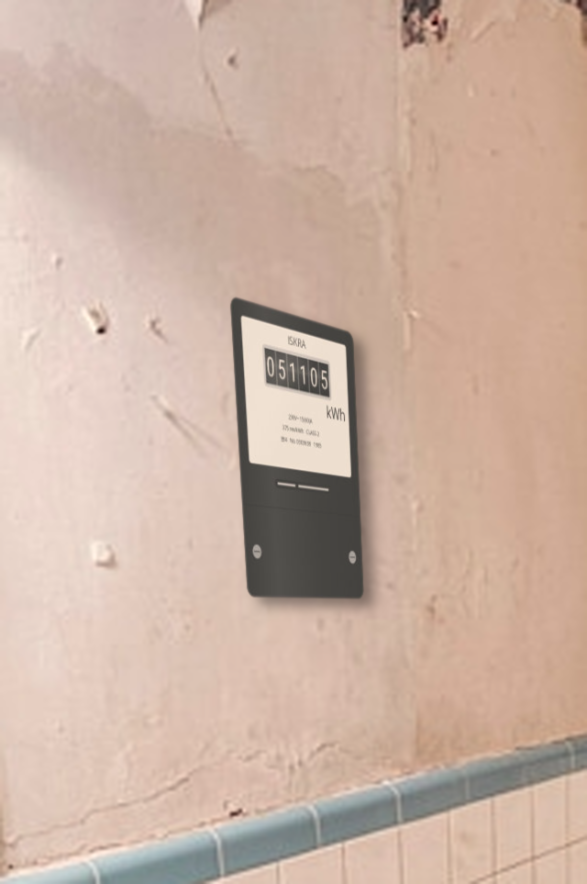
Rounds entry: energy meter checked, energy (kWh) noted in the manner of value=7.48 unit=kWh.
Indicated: value=51105 unit=kWh
